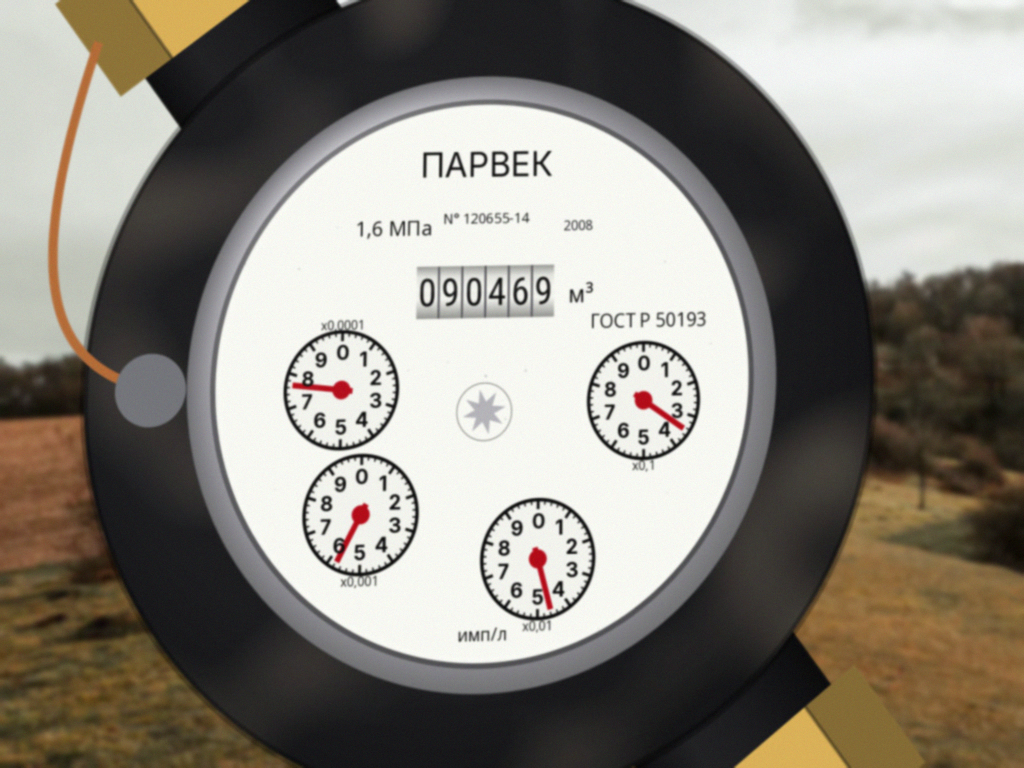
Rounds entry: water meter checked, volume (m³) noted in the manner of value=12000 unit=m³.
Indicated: value=90469.3457 unit=m³
